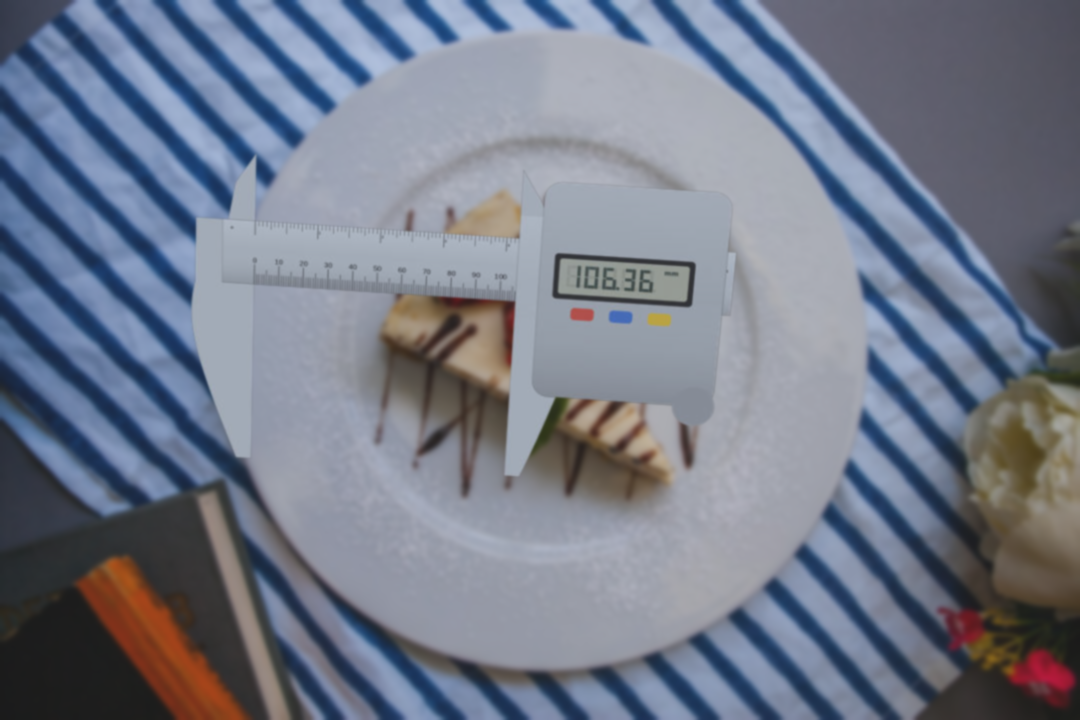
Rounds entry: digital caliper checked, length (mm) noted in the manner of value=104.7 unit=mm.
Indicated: value=106.36 unit=mm
